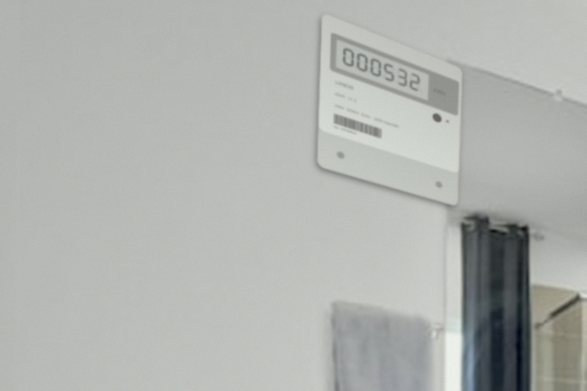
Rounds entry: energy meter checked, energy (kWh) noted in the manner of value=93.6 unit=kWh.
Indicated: value=532 unit=kWh
